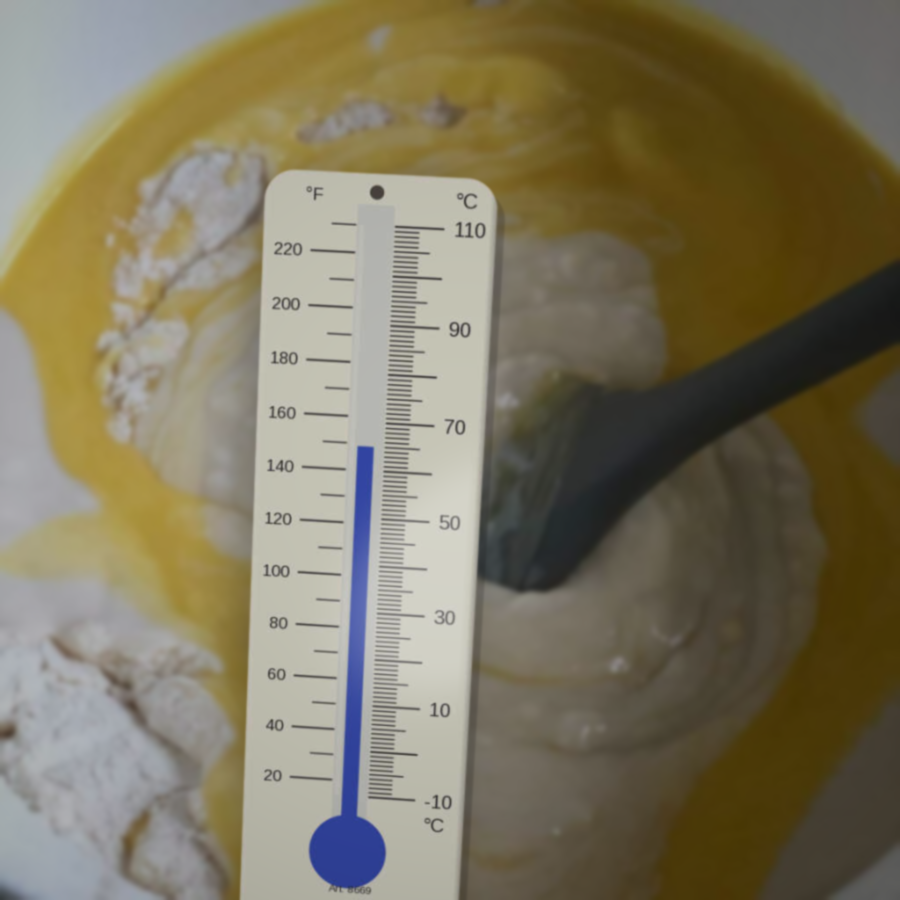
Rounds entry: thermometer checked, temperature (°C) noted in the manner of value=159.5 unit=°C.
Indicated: value=65 unit=°C
